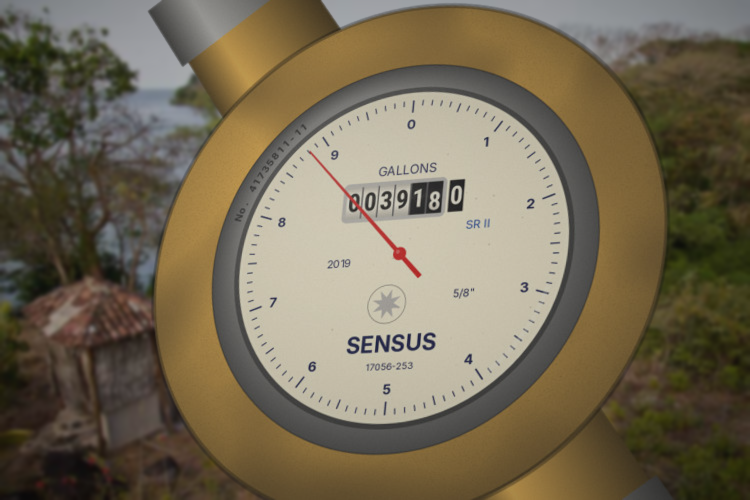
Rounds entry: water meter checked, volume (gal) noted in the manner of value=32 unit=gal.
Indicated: value=39178.8 unit=gal
